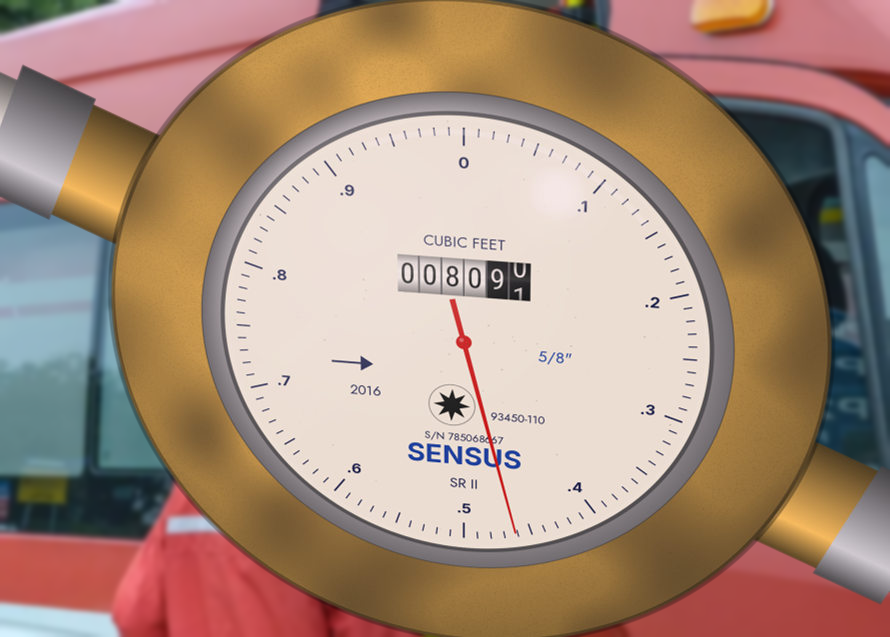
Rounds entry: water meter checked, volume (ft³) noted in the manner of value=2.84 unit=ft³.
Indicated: value=8090.46 unit=ft³
